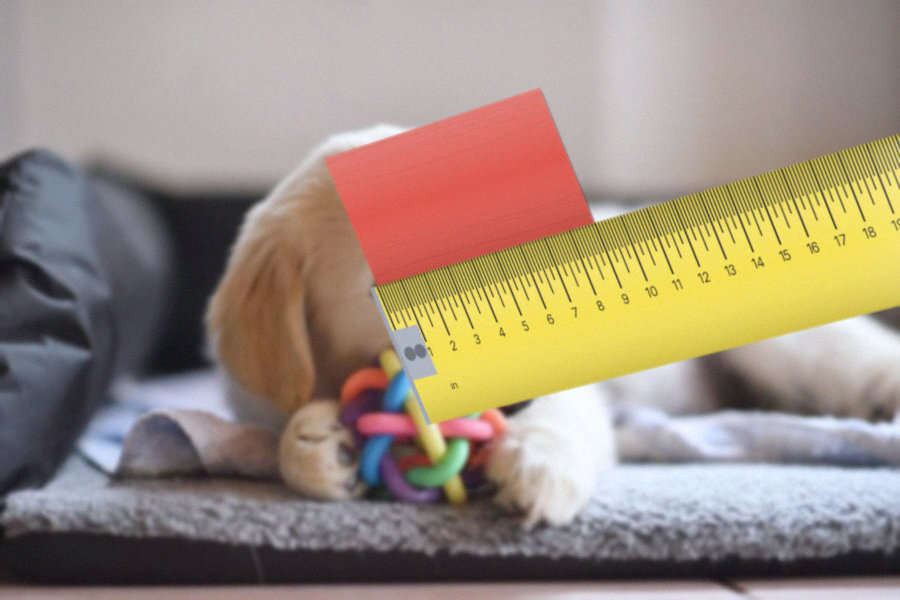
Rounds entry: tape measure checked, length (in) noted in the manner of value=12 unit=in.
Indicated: value=9 unit=in
